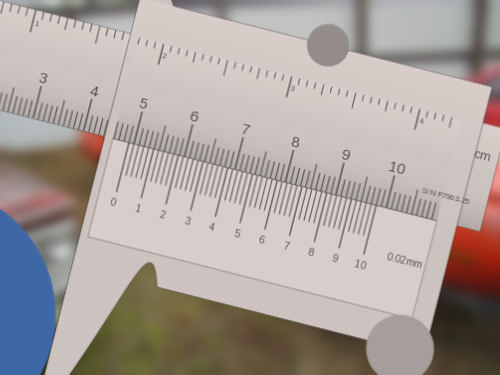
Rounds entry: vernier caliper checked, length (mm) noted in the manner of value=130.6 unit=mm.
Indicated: value=49.0 unit=mm
